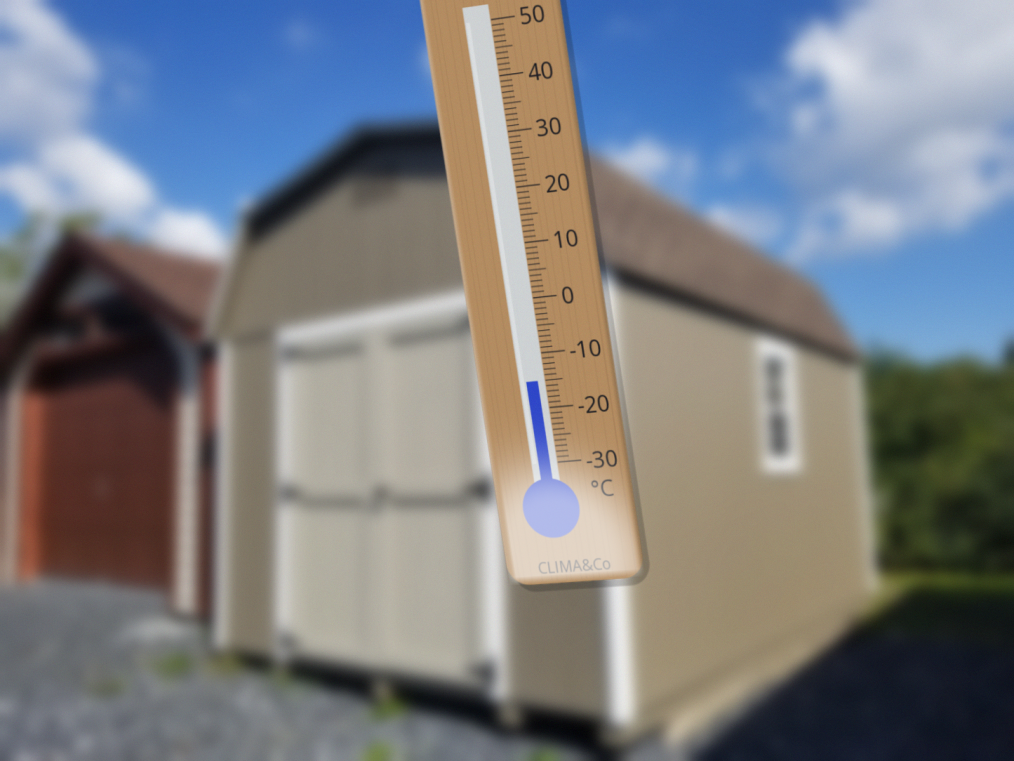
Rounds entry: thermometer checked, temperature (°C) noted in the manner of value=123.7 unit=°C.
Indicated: value=-15 unit=°C
